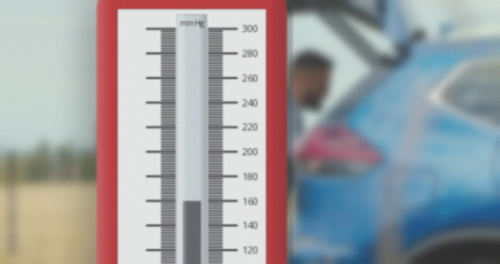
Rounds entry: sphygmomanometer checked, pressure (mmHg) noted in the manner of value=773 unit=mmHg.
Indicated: value=160 unit=mmHg
